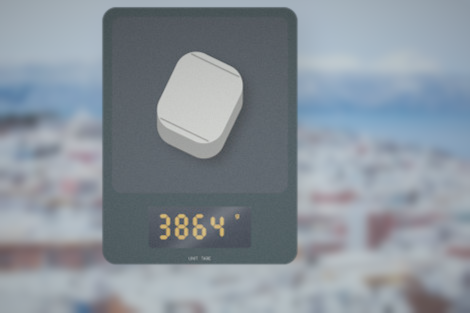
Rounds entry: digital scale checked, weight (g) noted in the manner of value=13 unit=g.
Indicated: value=3864 unit=g
